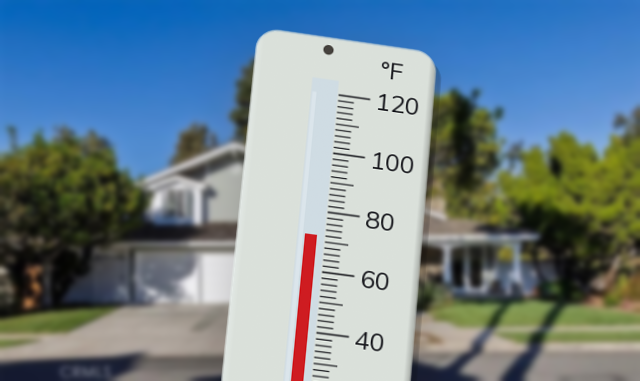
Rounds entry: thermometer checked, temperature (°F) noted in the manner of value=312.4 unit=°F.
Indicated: value=72 unit=°F
